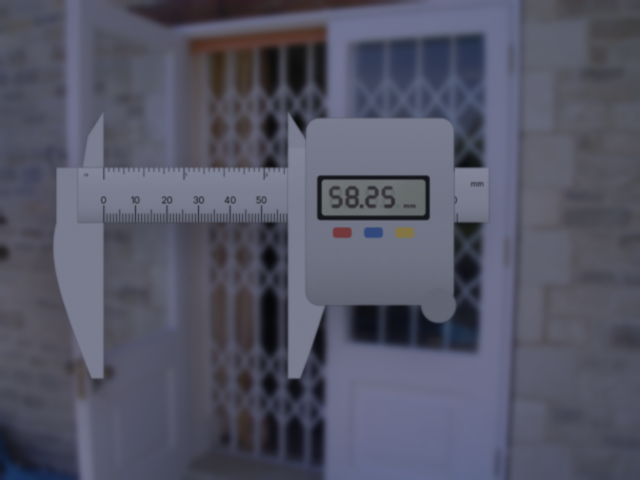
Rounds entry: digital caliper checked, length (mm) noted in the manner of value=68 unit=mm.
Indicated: value=58.25 unit=mm
